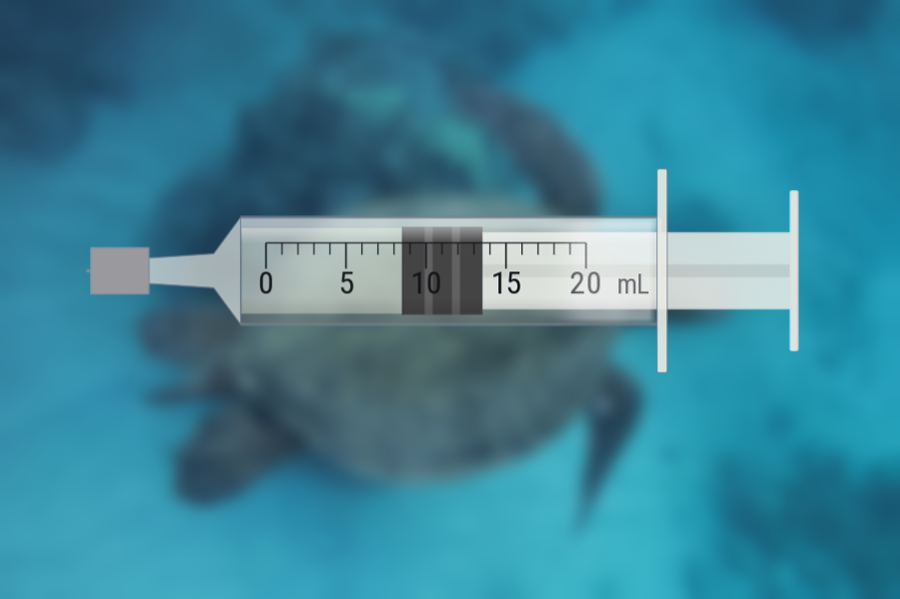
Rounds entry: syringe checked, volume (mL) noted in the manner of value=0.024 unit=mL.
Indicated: value=8.5 unit=mL
